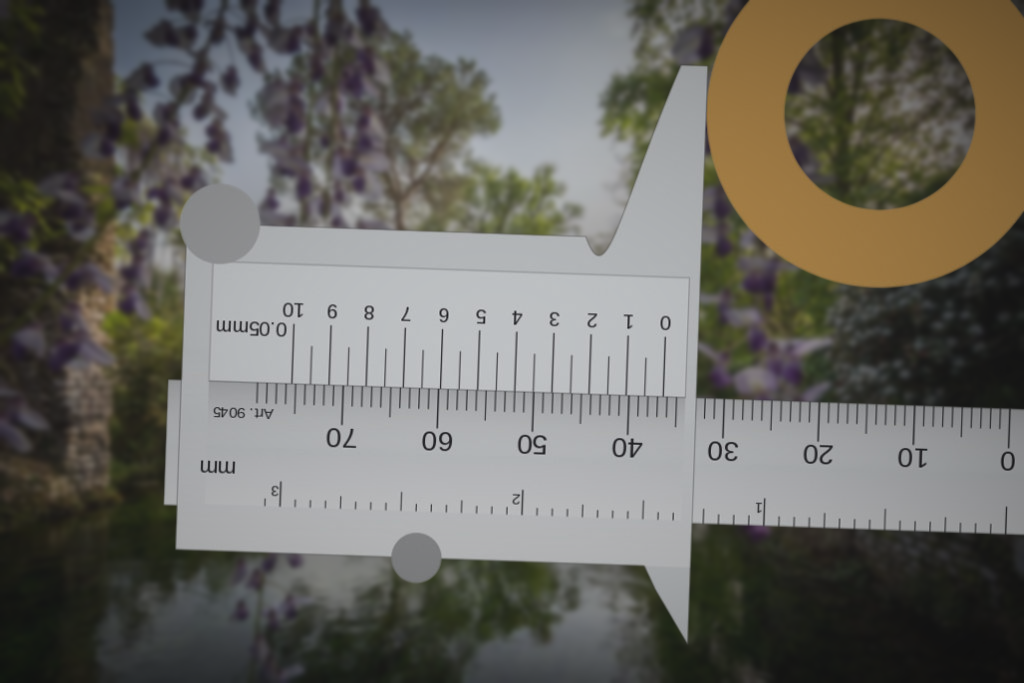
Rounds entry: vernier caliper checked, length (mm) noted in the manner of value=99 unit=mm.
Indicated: value=36.4 unit=mm
